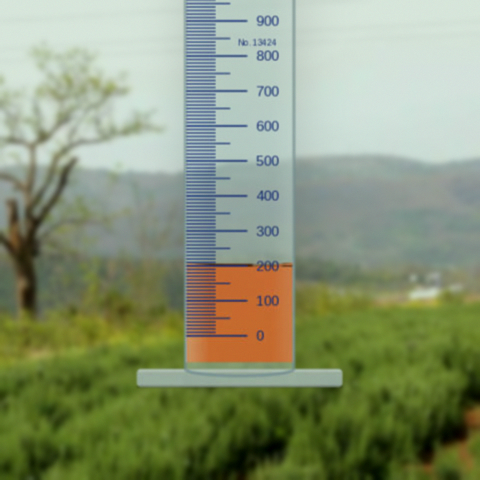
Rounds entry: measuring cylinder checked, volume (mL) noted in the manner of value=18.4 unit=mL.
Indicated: value=200 unit=mL
